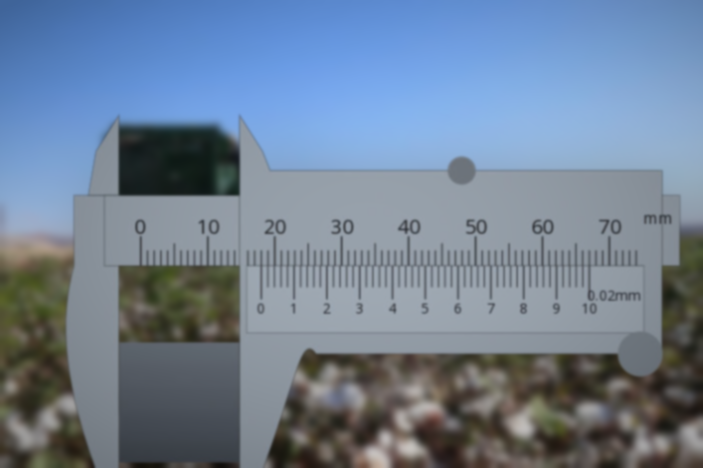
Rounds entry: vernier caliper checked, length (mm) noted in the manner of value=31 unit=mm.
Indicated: value=18.0 unit=mm
